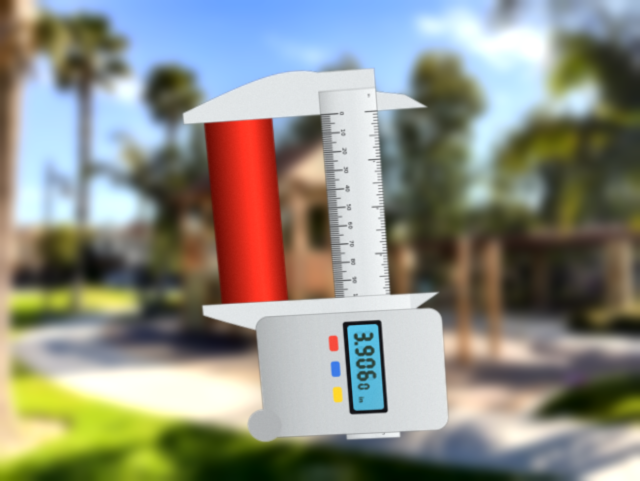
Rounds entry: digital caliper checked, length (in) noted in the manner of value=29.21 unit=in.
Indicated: value=3.9060 unit=in
